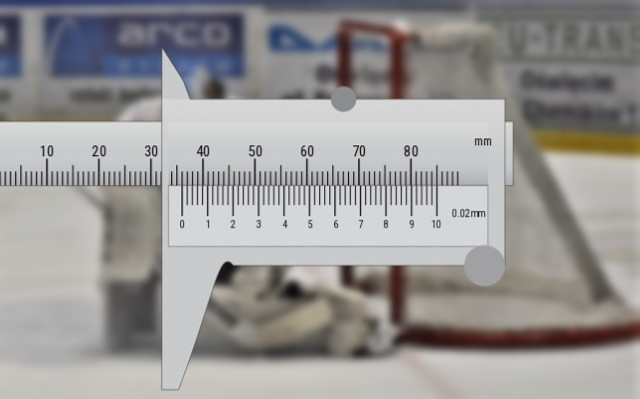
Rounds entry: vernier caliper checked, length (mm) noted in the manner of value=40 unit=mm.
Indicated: value=36.0 unit=mm
